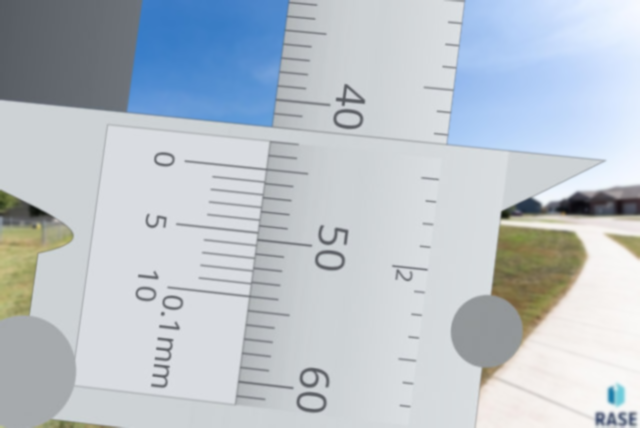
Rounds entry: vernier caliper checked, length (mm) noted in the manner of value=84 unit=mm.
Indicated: value=45.0 unit=mm
